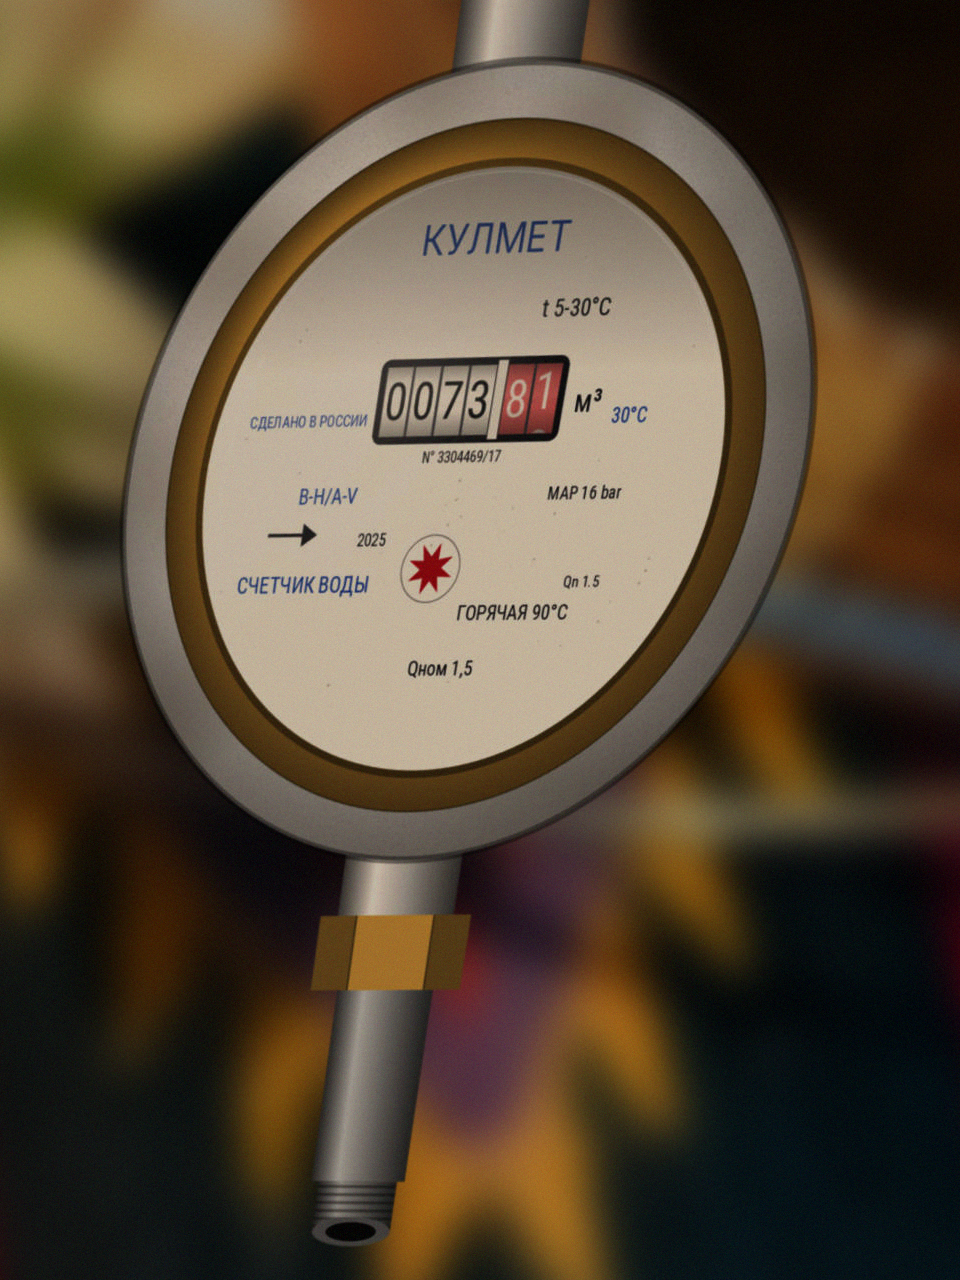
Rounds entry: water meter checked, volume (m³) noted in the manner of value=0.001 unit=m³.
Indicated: value=73.81 unit=m³
